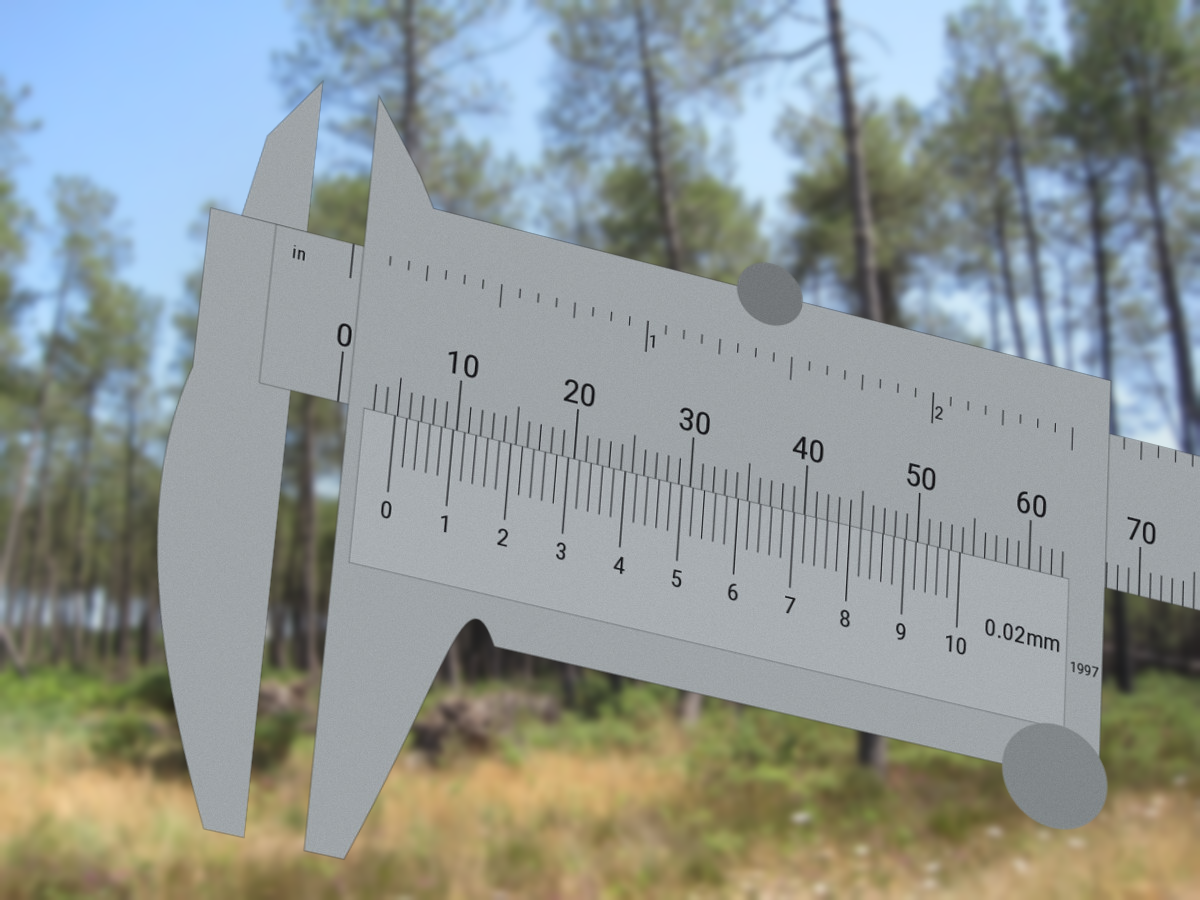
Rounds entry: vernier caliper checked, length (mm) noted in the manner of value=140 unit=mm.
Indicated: value=4.8 unit=mm
